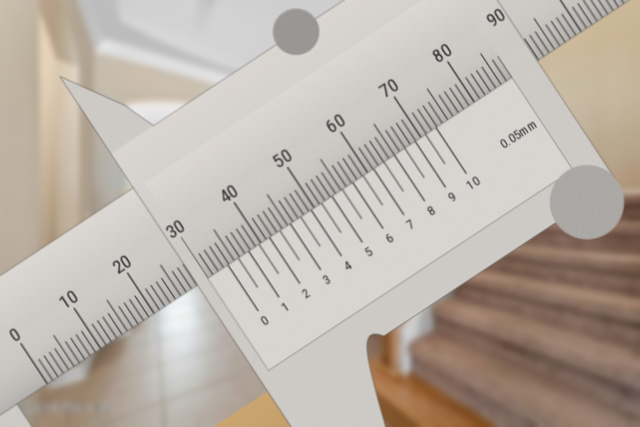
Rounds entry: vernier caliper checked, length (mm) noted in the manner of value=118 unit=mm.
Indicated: value=33.8 unit=mm
